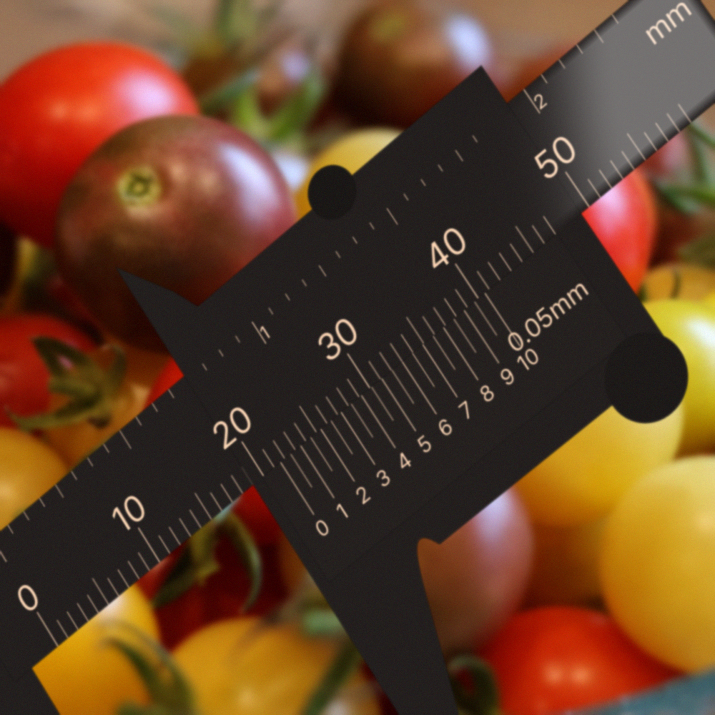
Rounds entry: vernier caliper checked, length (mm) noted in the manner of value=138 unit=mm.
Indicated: value=21.6 unit=mm
